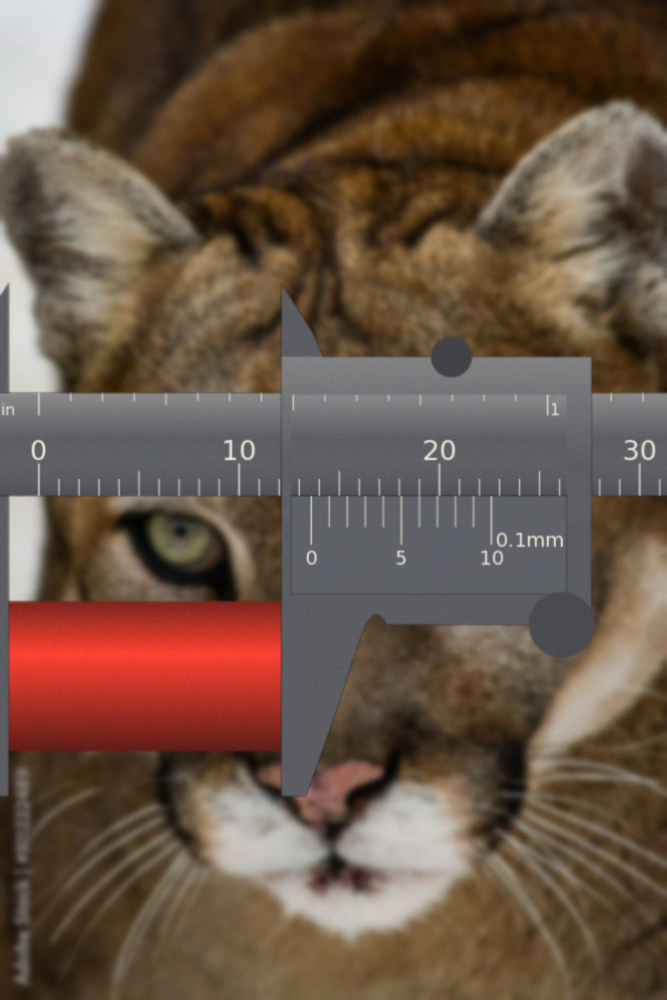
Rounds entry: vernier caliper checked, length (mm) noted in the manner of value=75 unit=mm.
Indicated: value=13.6 unit=mm
